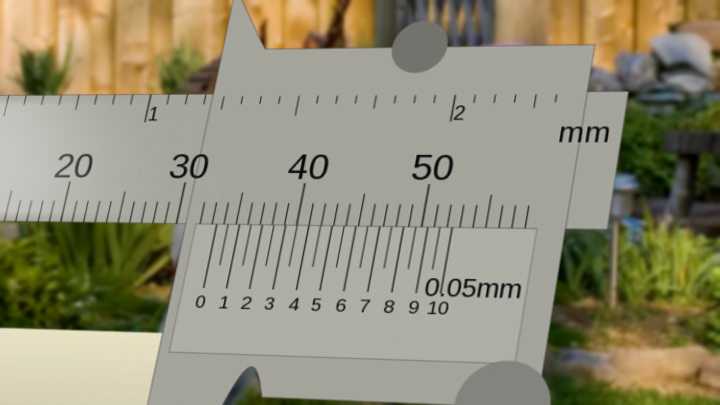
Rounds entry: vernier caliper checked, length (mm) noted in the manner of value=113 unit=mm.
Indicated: value=33.4 unit=mm
